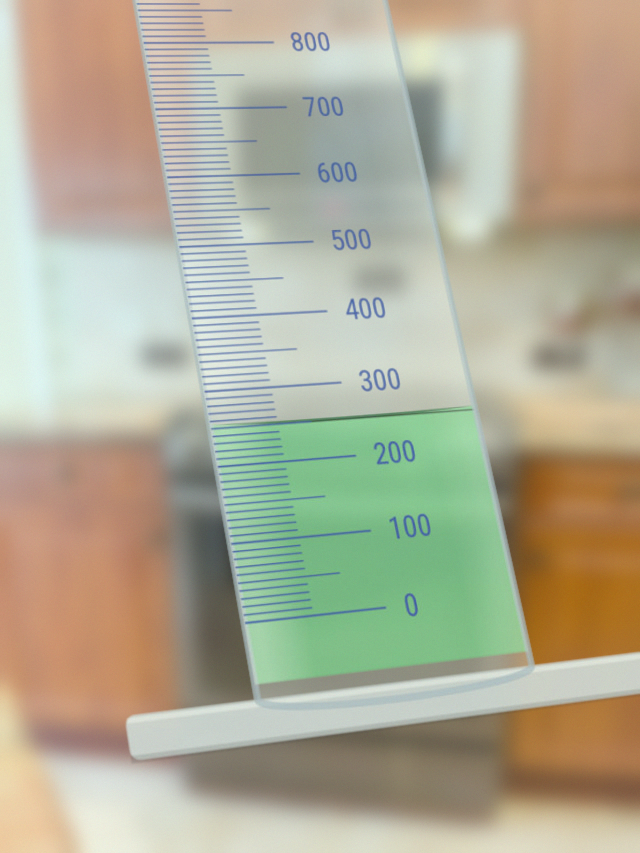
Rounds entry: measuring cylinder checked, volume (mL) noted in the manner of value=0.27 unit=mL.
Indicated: value=250 unit=mL
